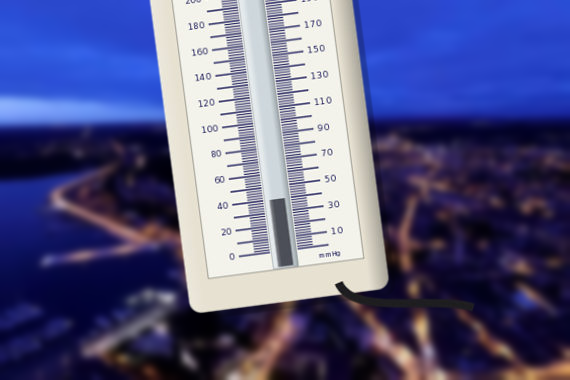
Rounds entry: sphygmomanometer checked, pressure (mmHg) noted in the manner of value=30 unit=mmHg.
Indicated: value=40 unit=mmHg
